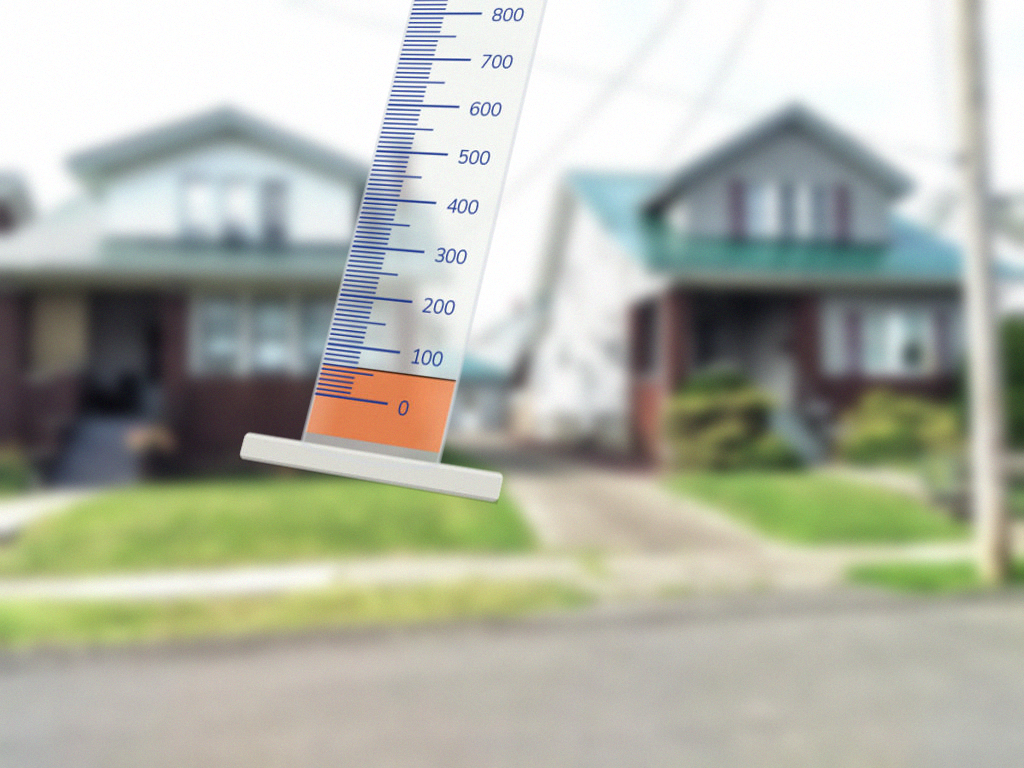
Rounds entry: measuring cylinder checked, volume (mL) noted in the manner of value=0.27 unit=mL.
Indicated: value=60 unit=mL
